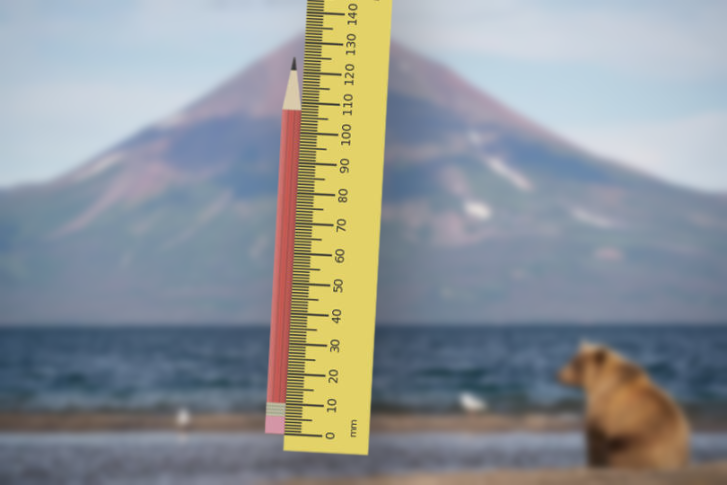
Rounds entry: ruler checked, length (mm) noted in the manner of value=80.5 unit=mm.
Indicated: value=125 unit=mm
